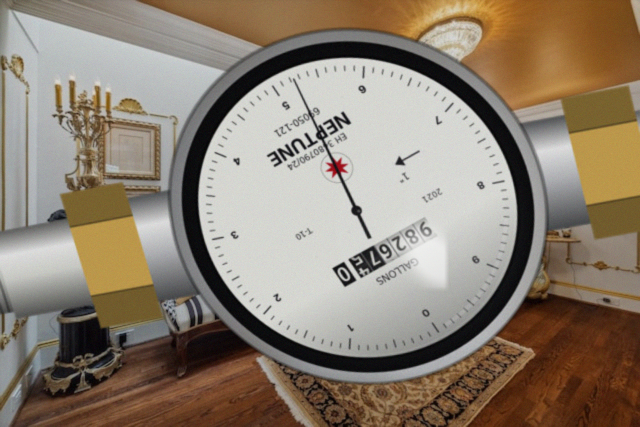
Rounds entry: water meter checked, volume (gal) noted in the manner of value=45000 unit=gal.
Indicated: value=9826745.2 unit=gal
